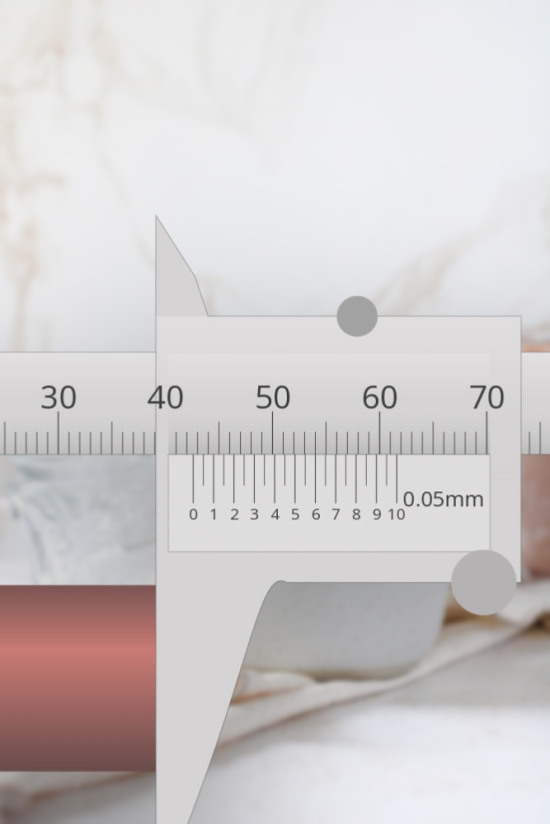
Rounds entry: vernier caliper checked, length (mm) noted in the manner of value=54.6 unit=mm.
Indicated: value=42.6 unit=mm
